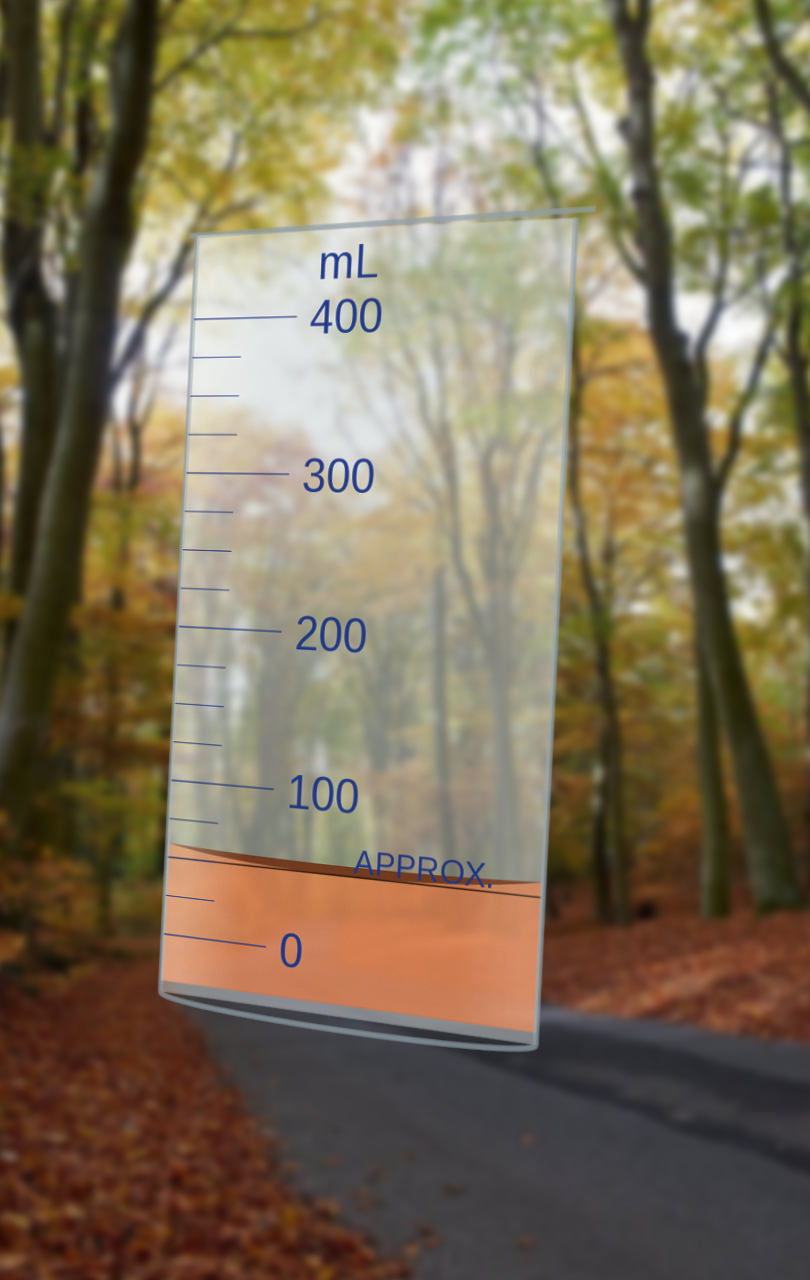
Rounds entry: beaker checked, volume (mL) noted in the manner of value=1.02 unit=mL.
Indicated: value=50 unit=mL
